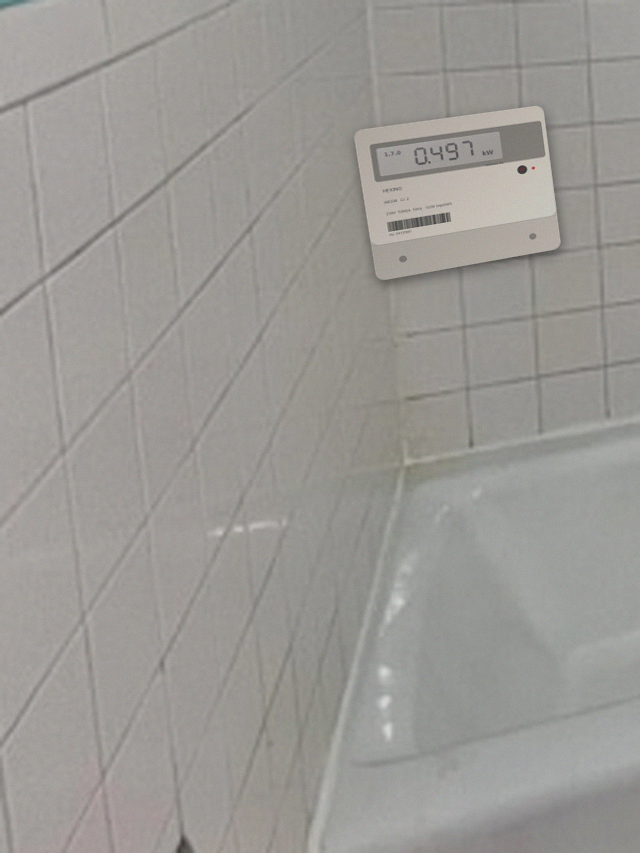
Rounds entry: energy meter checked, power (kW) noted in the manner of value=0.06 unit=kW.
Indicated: value=0.497 unit=kW
